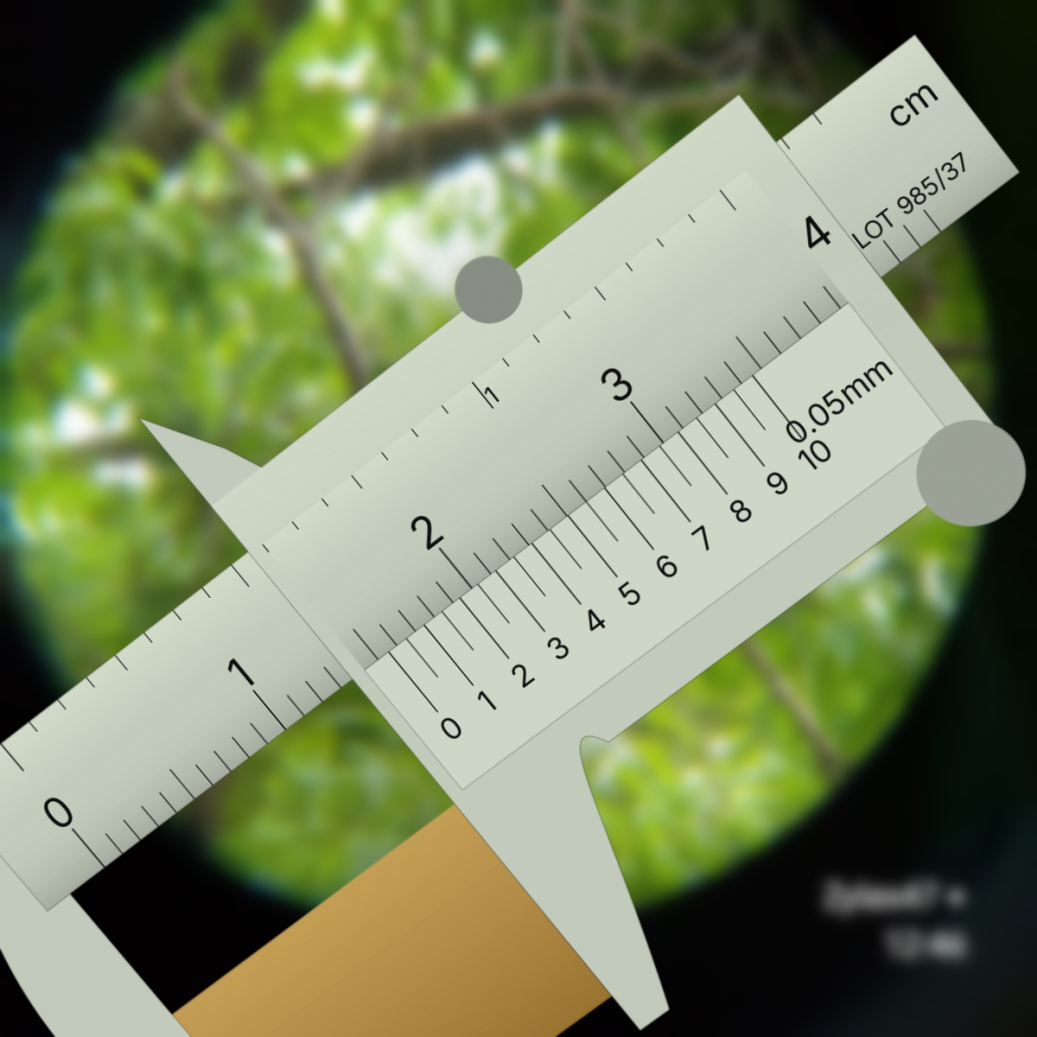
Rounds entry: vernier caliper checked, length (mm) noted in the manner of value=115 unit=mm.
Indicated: value=15.55 unit=mm
